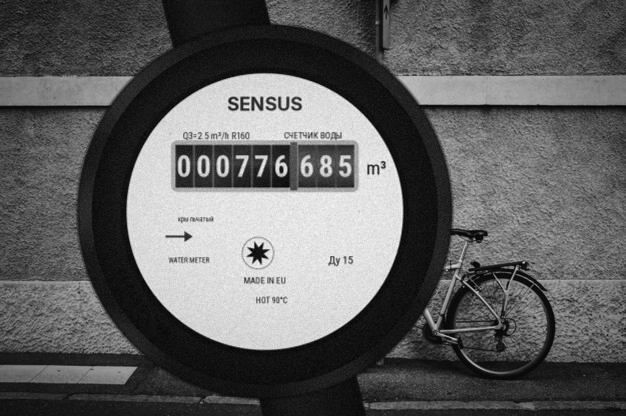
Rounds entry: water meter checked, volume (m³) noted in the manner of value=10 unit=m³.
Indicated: value=776.685 unit=m³
